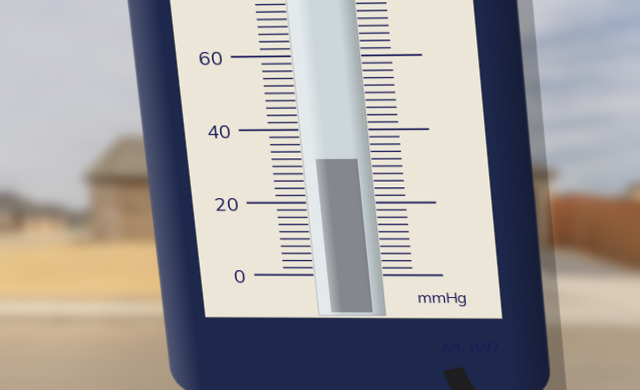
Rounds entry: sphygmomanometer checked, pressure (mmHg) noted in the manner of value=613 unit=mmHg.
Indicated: value=32 unit=mmHg
